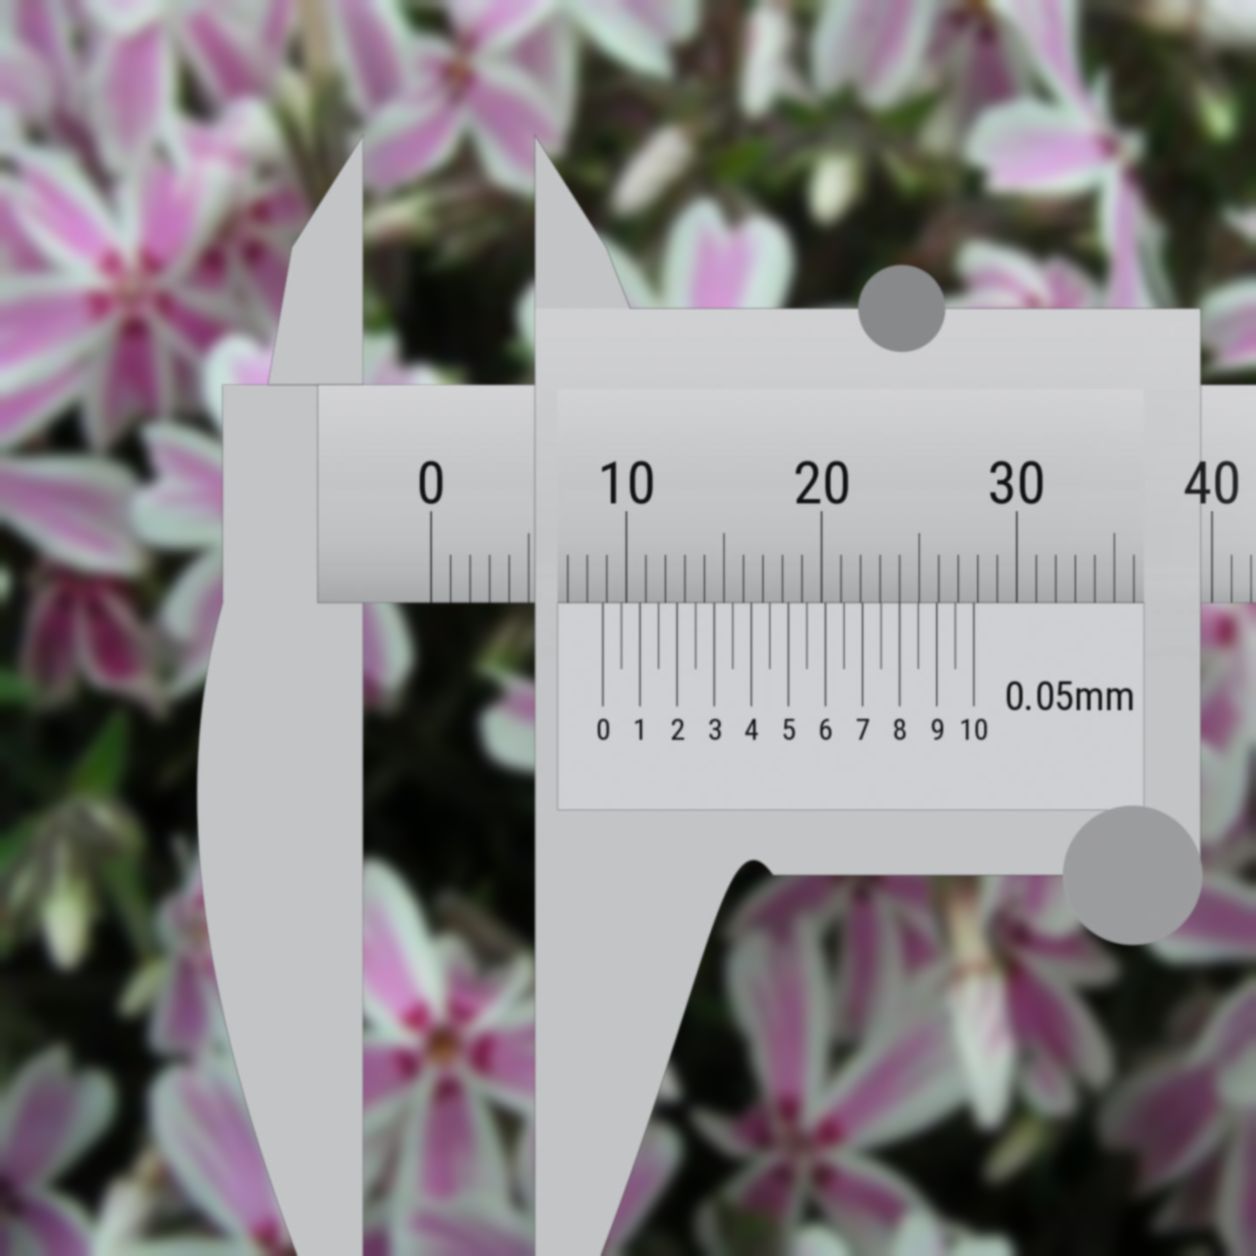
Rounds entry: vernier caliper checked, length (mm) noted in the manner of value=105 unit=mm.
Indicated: value=8.8 unit=mm
